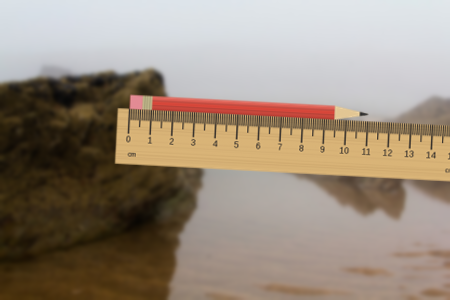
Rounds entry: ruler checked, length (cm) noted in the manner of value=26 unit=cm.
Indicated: value=11 unit=cm
